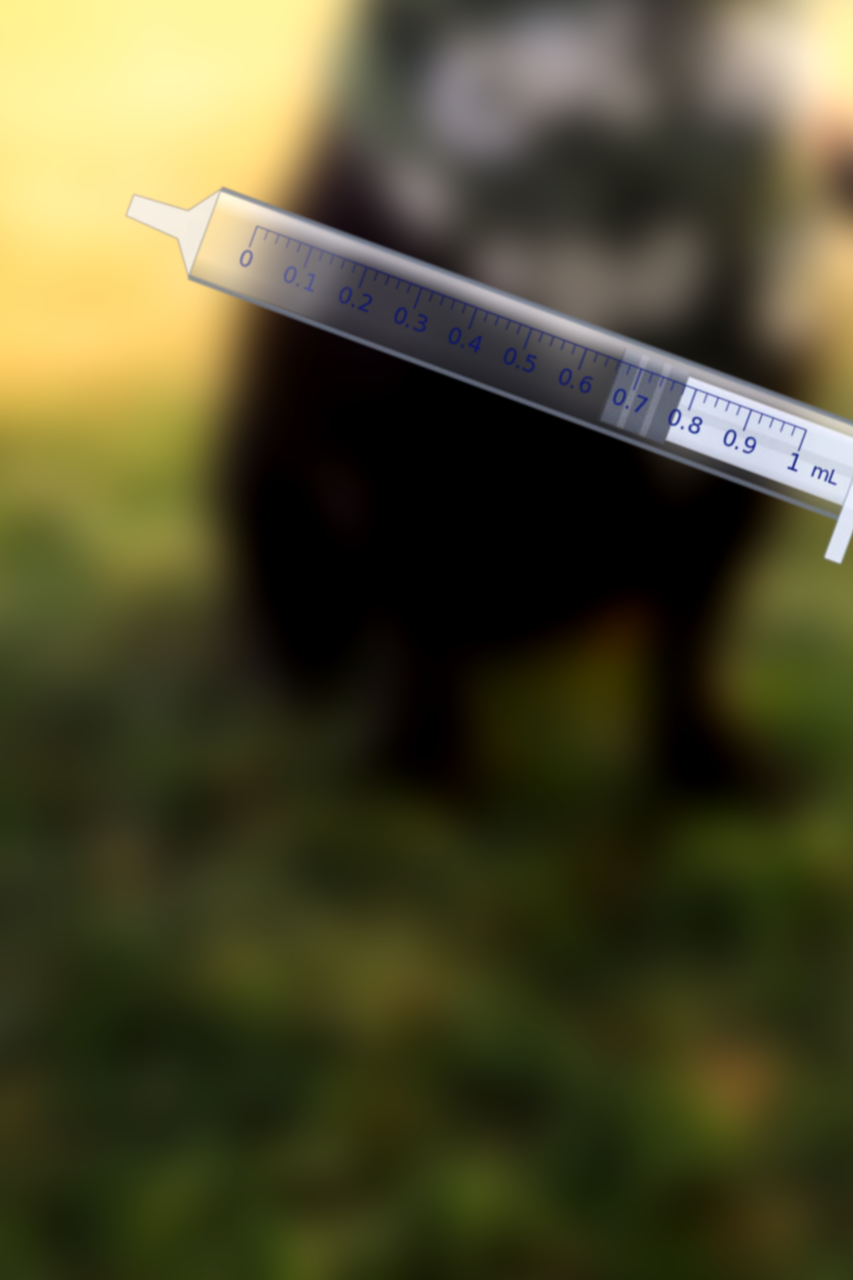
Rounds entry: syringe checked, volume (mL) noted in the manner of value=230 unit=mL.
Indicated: value=0.66 unit=mL
